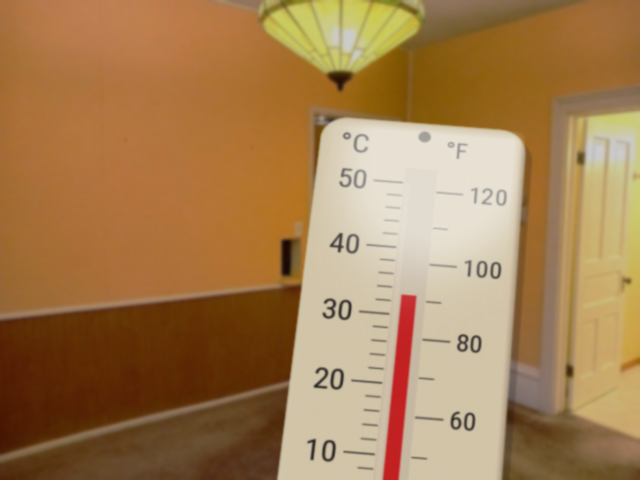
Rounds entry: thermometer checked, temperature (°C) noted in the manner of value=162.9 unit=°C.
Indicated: value=33 unit=°C
